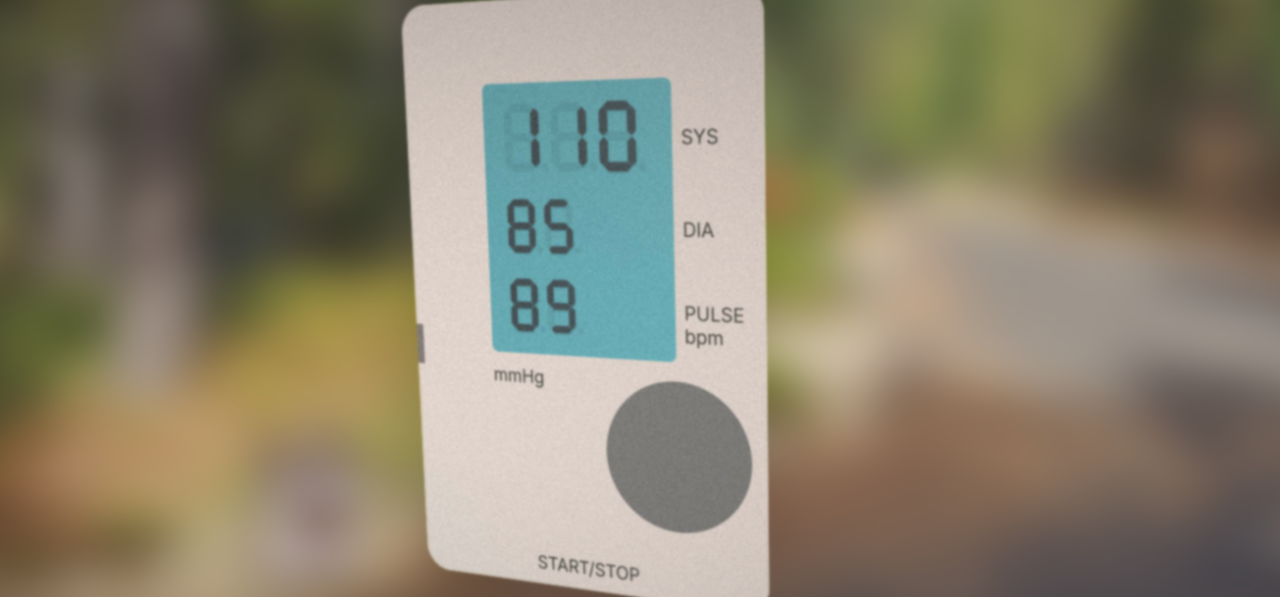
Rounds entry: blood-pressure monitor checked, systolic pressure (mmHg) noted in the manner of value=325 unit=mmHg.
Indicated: value=110 unit=mmHg
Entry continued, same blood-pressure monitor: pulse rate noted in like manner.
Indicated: value=89 unit=bpm
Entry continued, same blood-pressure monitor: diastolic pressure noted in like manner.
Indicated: value=85 unit=mmHg
